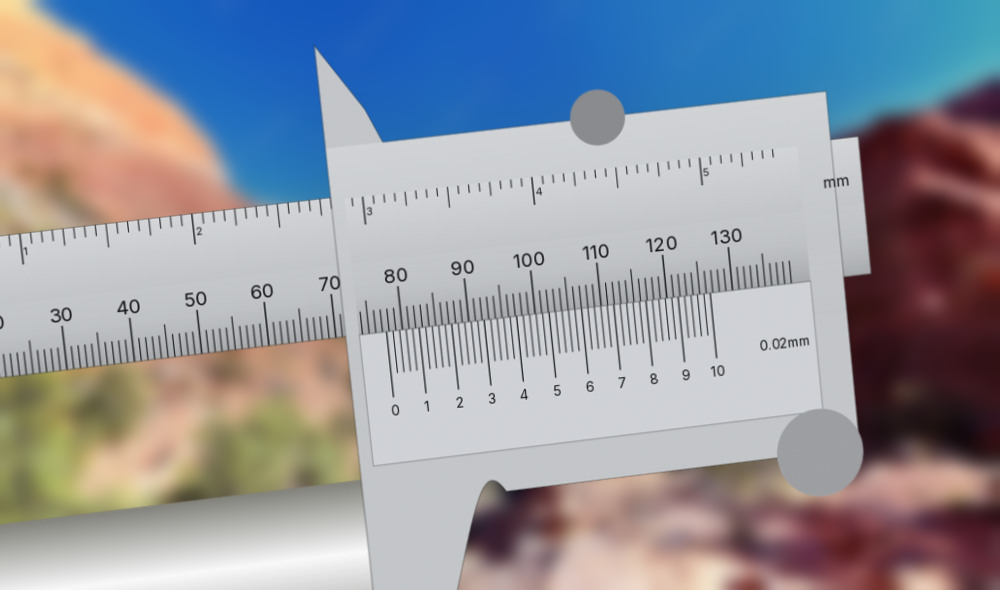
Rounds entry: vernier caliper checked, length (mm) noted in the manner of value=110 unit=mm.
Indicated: value=77.6 unit=mm
